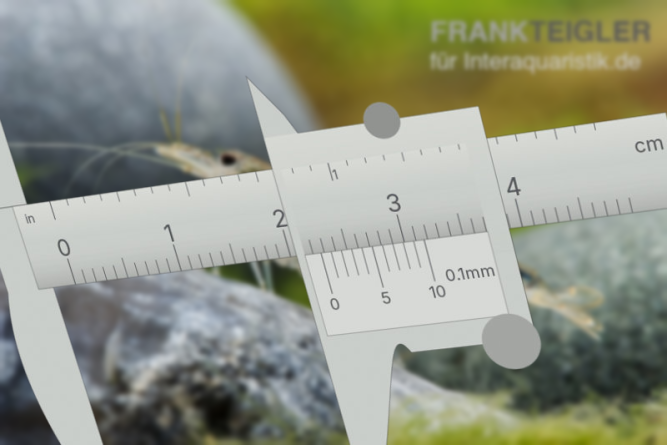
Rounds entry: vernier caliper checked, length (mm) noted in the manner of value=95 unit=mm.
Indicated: value=22.7 unit=mm
